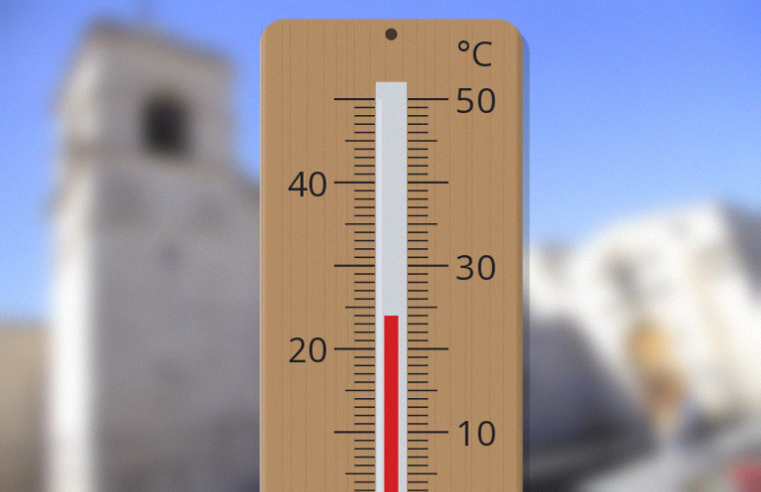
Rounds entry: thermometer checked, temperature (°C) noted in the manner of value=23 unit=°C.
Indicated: value=24 unit=°C
